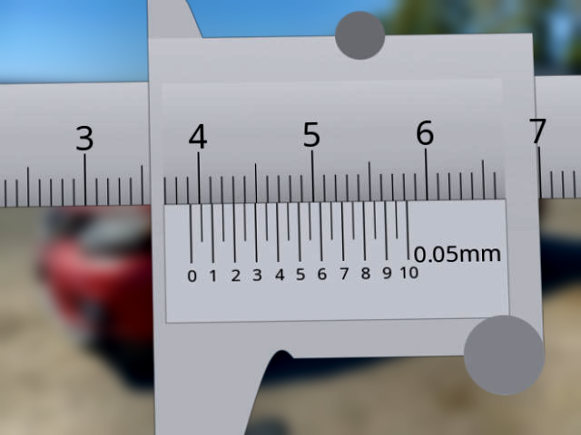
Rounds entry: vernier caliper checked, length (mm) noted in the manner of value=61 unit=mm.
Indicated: value=39.2 unit=mm
